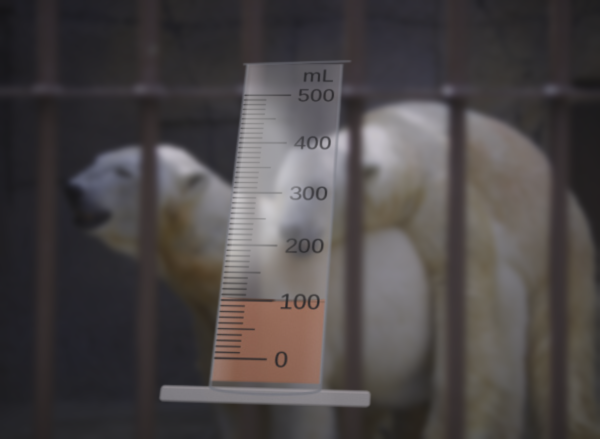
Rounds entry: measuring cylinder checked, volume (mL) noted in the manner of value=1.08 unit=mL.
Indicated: value=100 unit=mL
